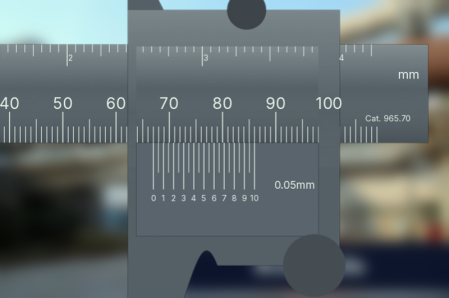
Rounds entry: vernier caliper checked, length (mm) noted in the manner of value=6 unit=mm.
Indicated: value=67.0 unit=mm
